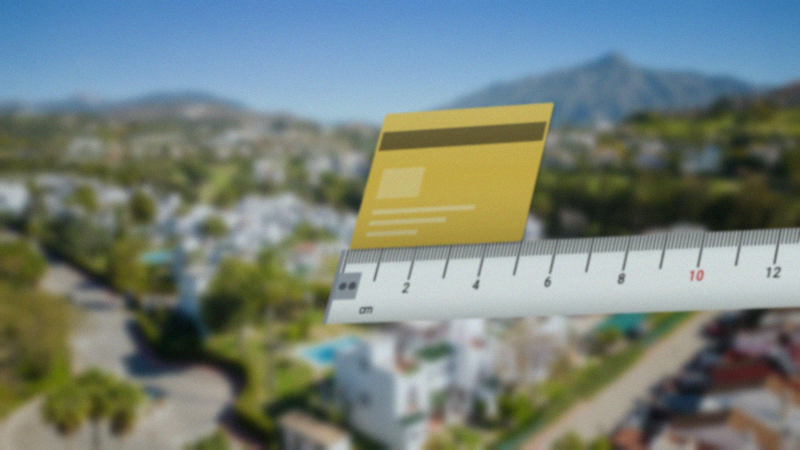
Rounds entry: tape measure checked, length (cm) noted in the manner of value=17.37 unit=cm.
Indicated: value=5 unit=cm
